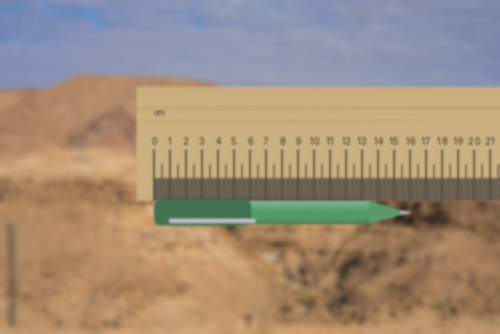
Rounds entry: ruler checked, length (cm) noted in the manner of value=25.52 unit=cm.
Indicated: value=16 unit=cm
